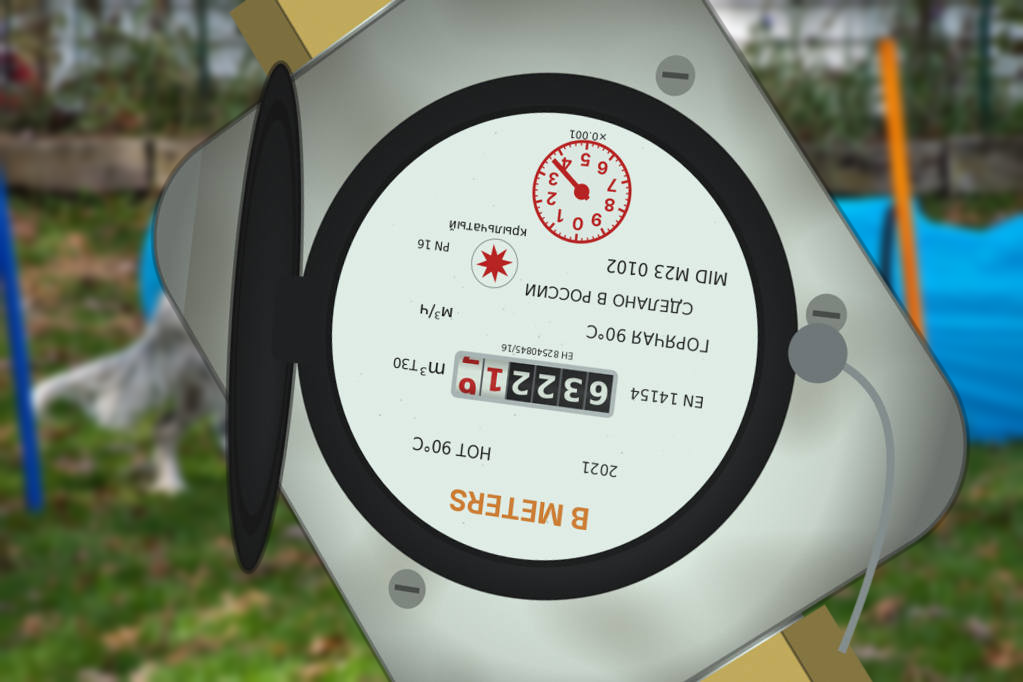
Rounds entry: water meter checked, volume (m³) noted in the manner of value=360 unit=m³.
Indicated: value=6322.163 unit=m³
